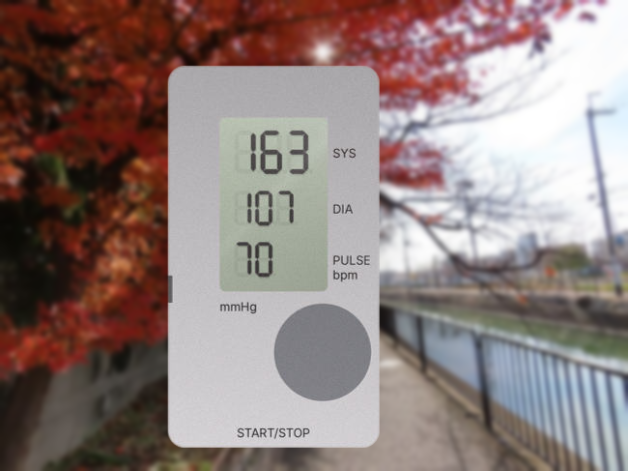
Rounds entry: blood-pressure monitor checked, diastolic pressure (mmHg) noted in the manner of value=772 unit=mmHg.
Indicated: value=107 unit=mmHg
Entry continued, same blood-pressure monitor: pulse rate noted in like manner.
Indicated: value=70 unit=bpm
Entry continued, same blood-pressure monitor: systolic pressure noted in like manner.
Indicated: value=163 unit=mmHg
